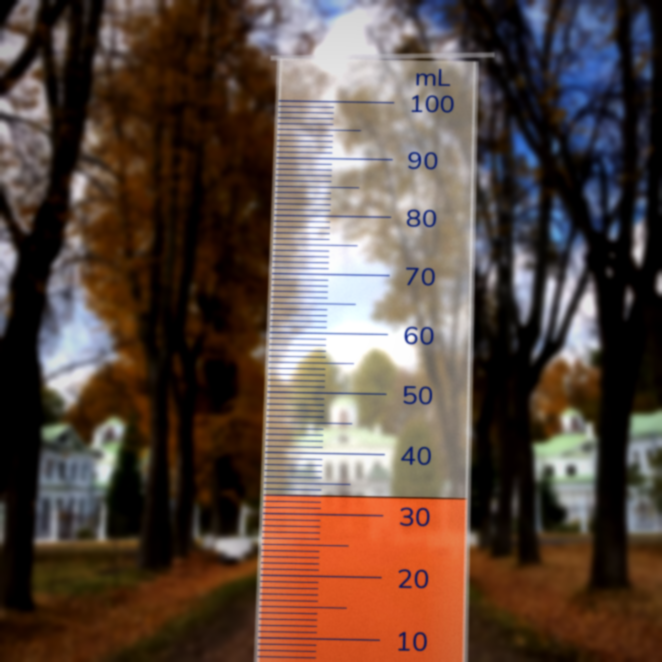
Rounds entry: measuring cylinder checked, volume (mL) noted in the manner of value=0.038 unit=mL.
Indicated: value=33 unit=mL
